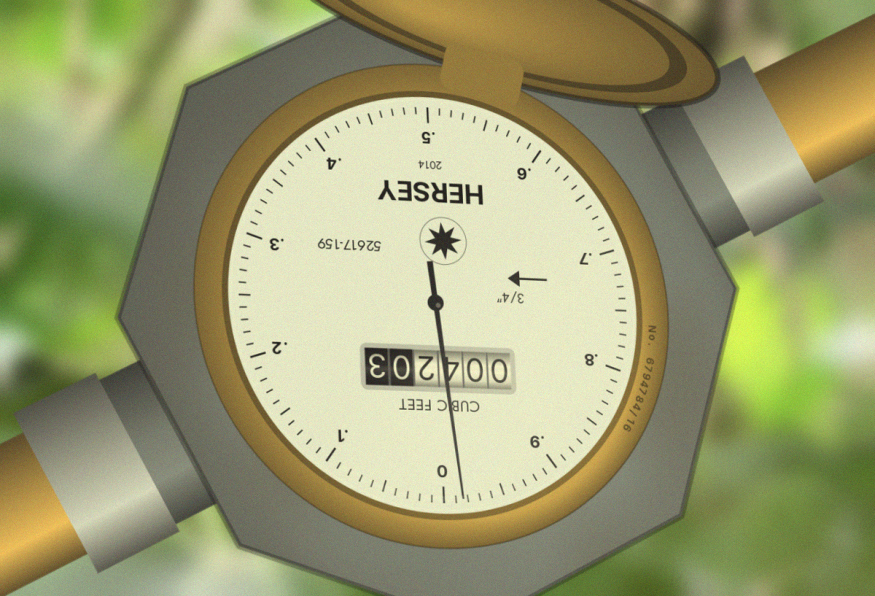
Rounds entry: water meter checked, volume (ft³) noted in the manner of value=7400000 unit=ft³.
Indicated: value=4202.98 unit=ft³
